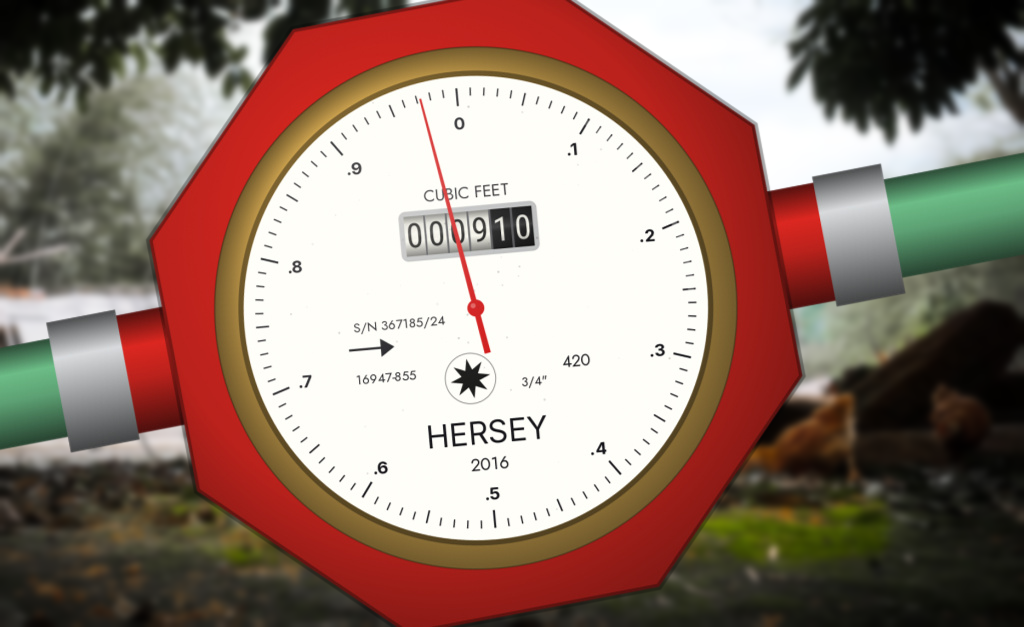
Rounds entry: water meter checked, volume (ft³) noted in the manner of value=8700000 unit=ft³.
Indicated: value=909.97 unit=ft³
